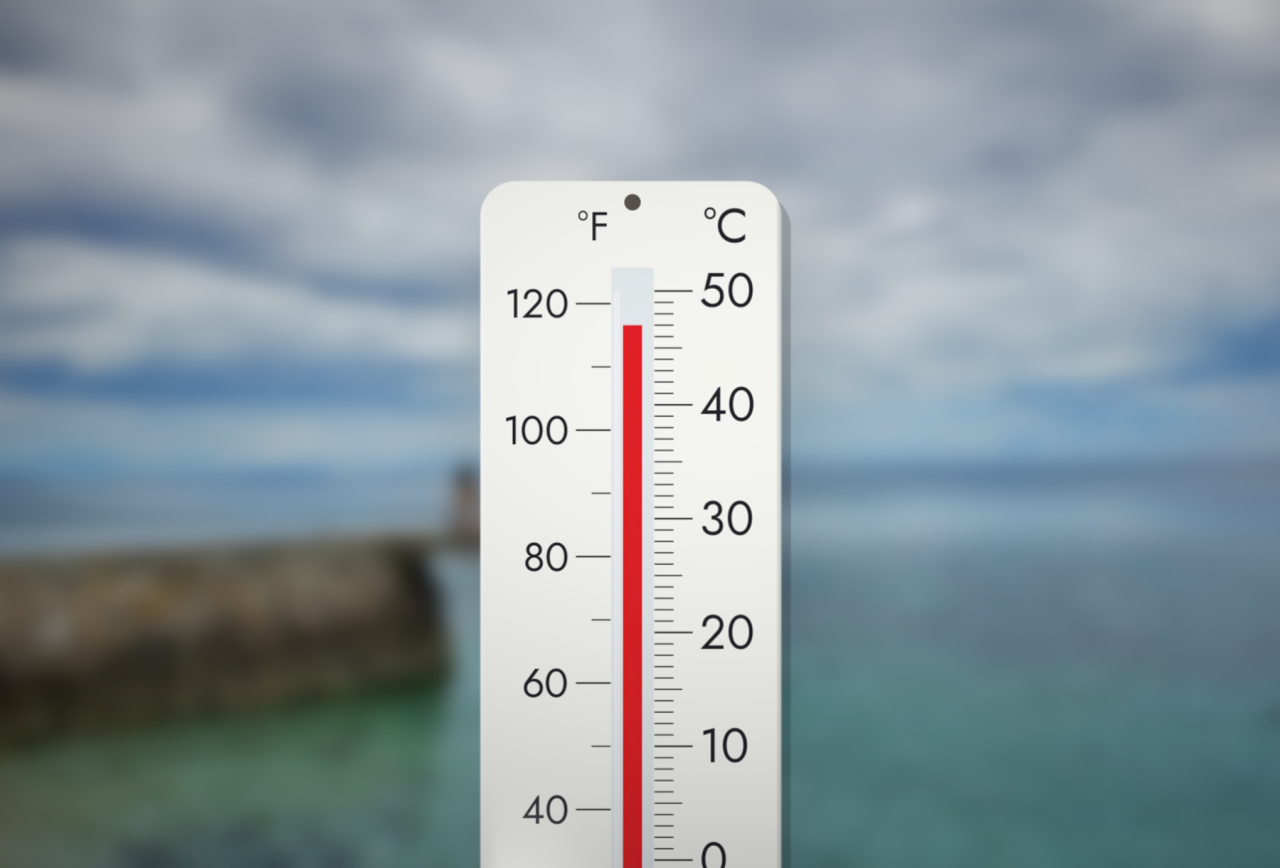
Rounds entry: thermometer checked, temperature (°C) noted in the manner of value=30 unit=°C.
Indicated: value=47 unit=°C
